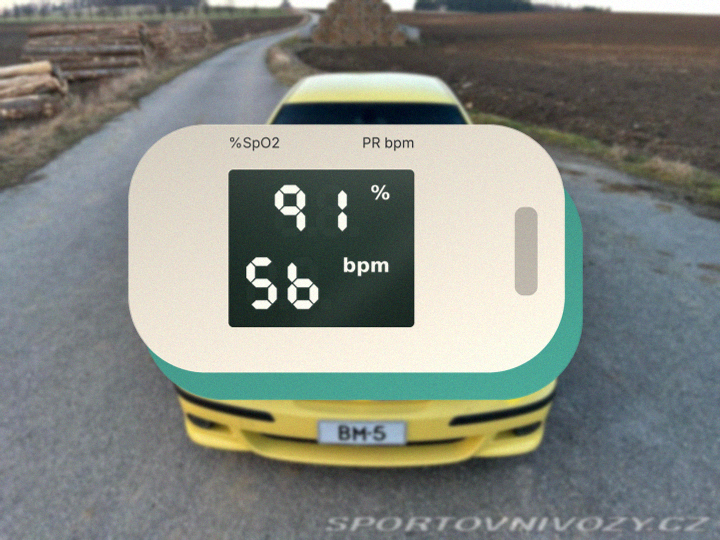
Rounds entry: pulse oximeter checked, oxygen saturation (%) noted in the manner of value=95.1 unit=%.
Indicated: value=91 unit=%
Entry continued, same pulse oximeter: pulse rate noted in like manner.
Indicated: value=56 unit=bpm
